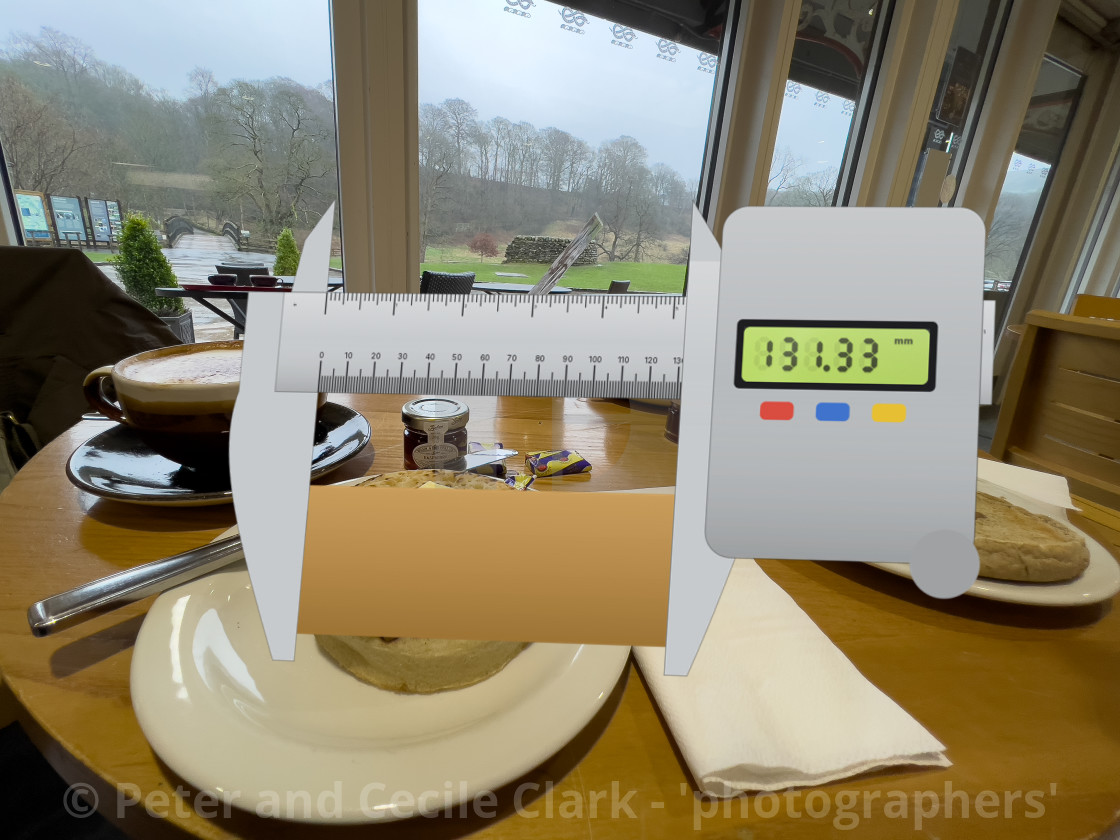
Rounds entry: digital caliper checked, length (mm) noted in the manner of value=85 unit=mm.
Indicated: value=131.33 unit=mm
